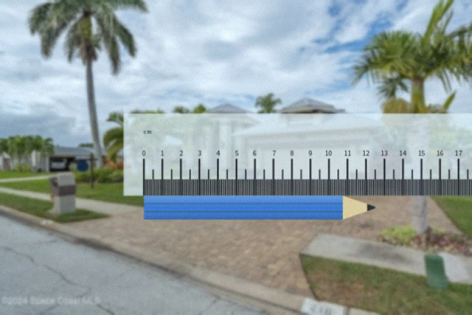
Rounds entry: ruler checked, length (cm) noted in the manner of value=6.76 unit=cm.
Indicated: value=12.5 unit=cm
